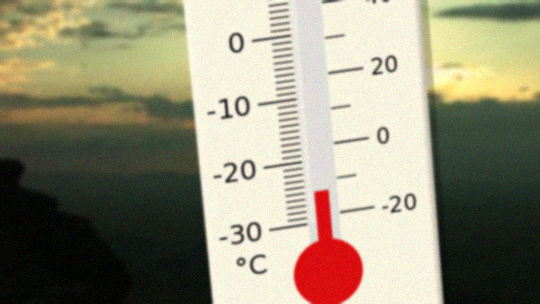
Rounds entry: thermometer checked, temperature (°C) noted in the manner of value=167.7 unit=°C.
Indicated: value=-25 unit=°C
